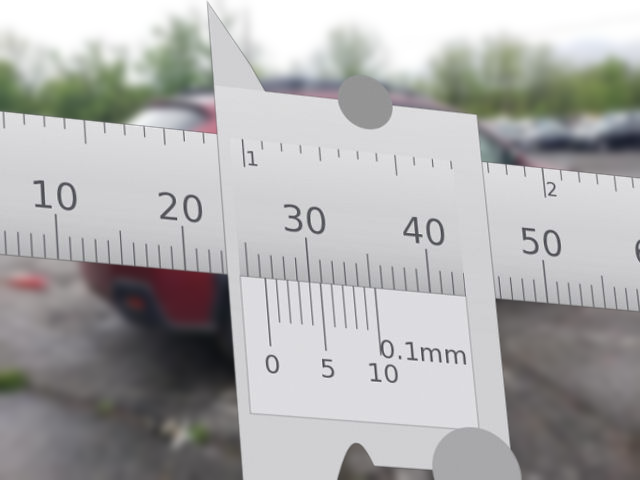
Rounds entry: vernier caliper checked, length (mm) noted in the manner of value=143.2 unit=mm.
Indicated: value=26.4 unit=mm
